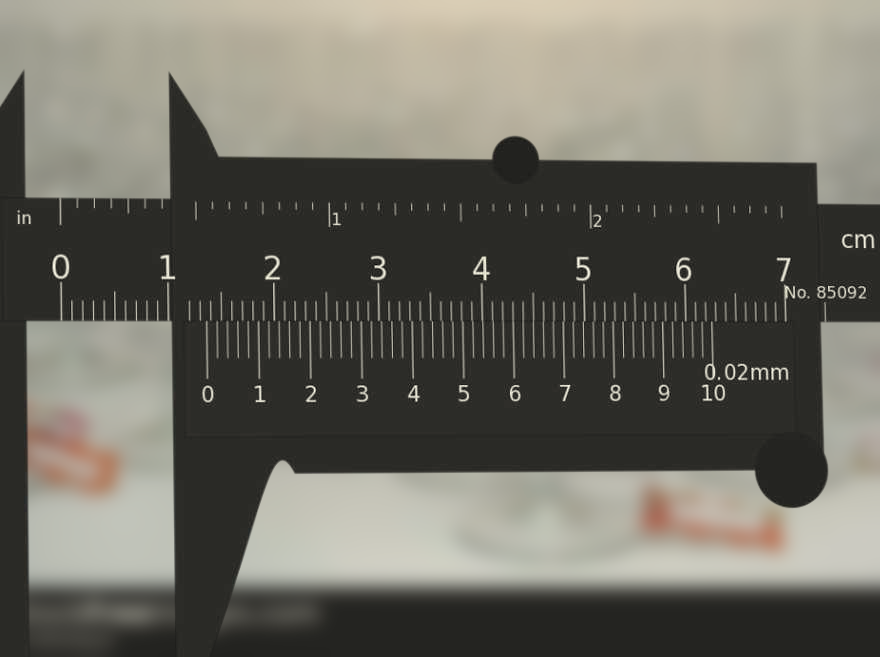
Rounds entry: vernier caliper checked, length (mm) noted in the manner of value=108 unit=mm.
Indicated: value=13.6 unit=mm
